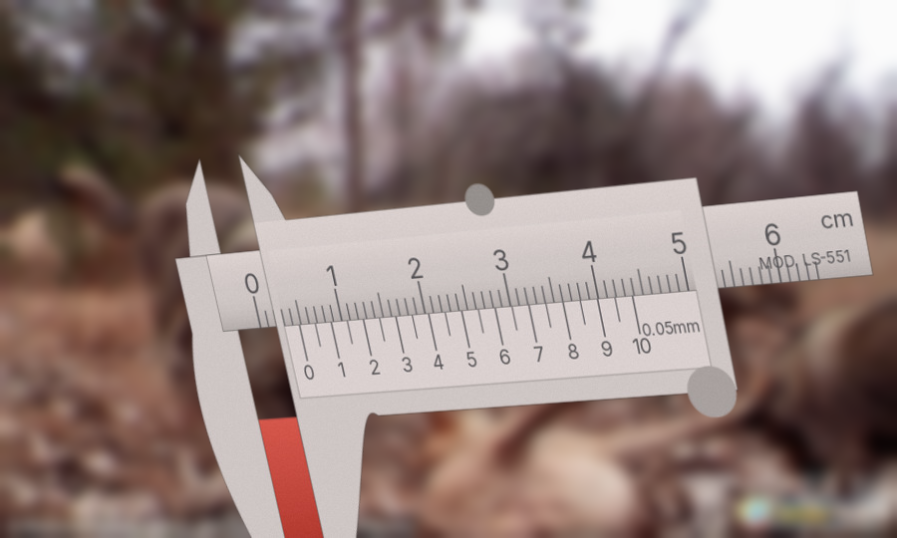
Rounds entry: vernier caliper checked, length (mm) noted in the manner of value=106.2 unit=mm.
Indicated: value=4.8 unit=mm
